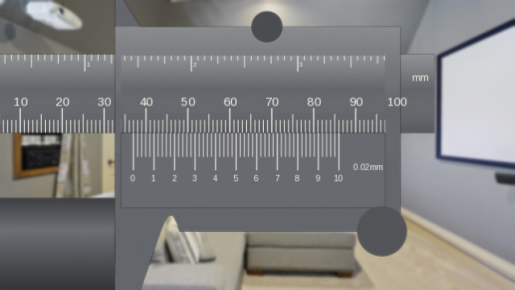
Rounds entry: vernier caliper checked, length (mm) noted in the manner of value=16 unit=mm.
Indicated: value=37.0 unit=mm
